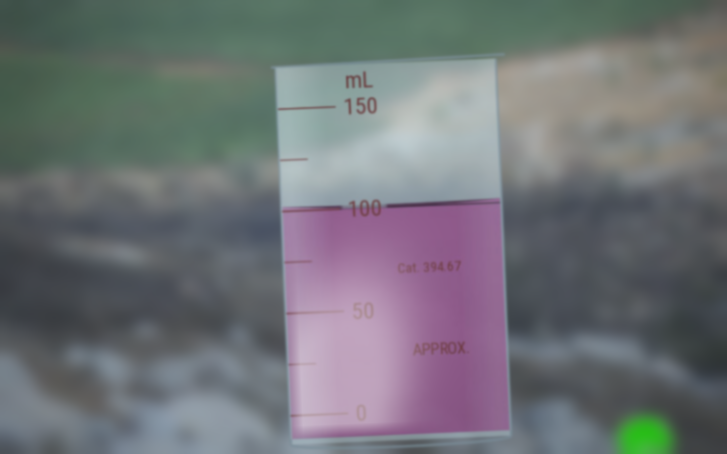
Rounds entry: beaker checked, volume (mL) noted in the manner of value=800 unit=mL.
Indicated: value=100 unit=mL
